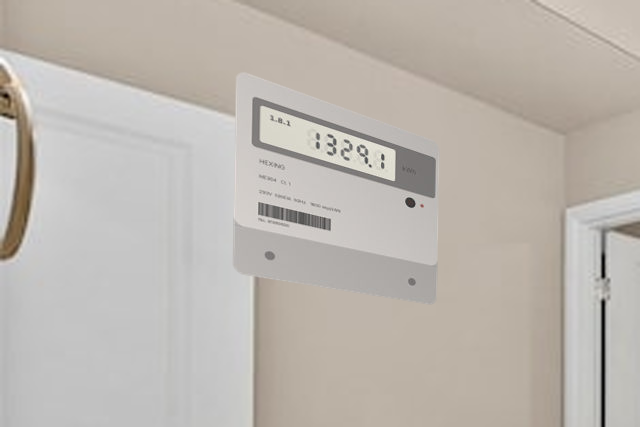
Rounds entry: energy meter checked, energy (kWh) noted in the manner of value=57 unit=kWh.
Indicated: value=1329.1 unit=kWh
